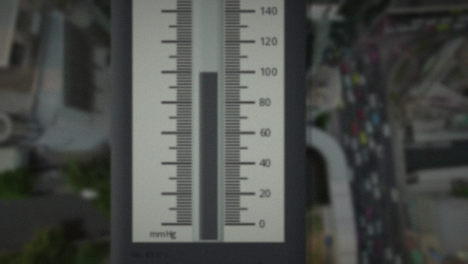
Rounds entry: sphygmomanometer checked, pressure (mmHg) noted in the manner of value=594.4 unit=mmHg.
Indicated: value=100 unit=mmHg
